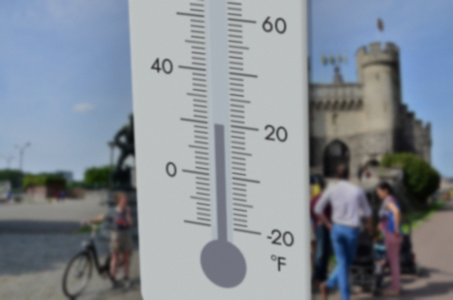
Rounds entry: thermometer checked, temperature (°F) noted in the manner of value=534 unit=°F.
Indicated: value=20 unit=°F
